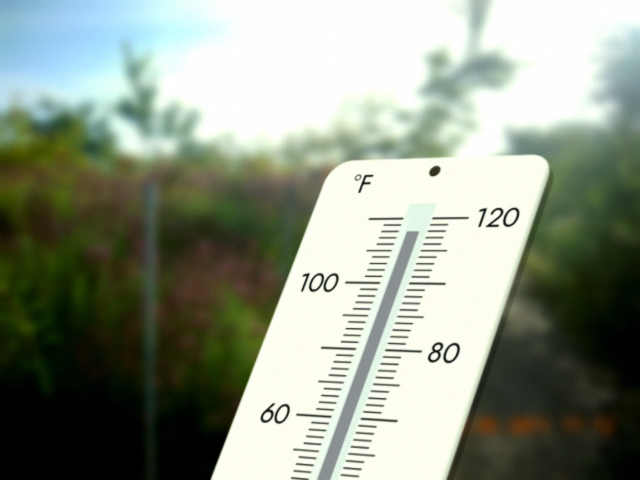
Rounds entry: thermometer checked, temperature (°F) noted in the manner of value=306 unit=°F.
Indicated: value=116 unit=°F
